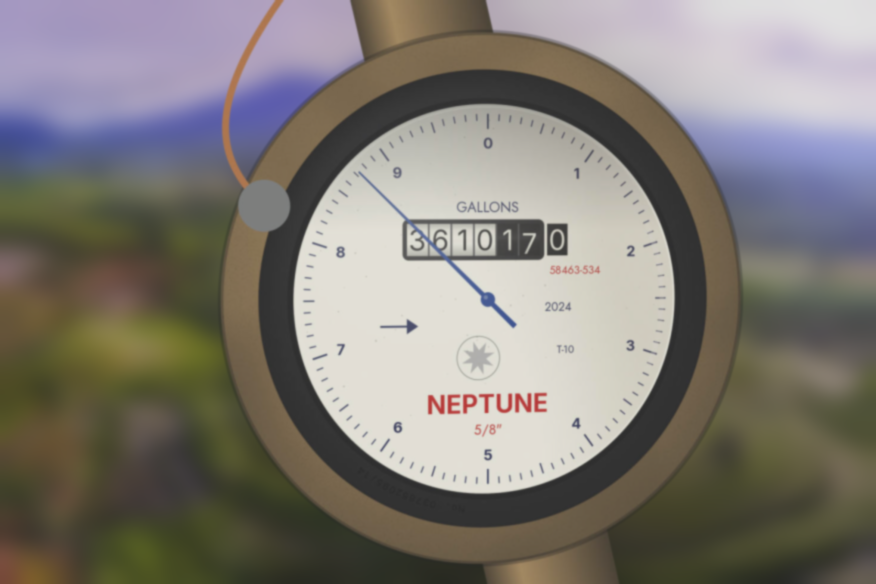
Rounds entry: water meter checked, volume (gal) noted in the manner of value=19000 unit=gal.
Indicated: value=3610168.7 unit=gal
